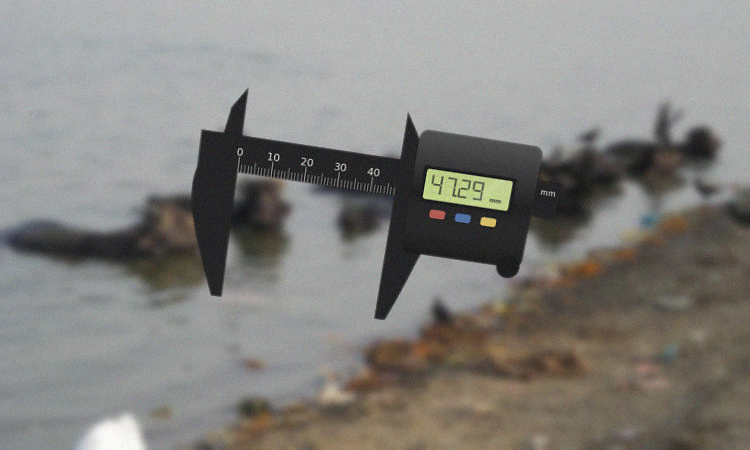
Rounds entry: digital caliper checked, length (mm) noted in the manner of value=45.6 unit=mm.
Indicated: value=47.29 unit=mm
